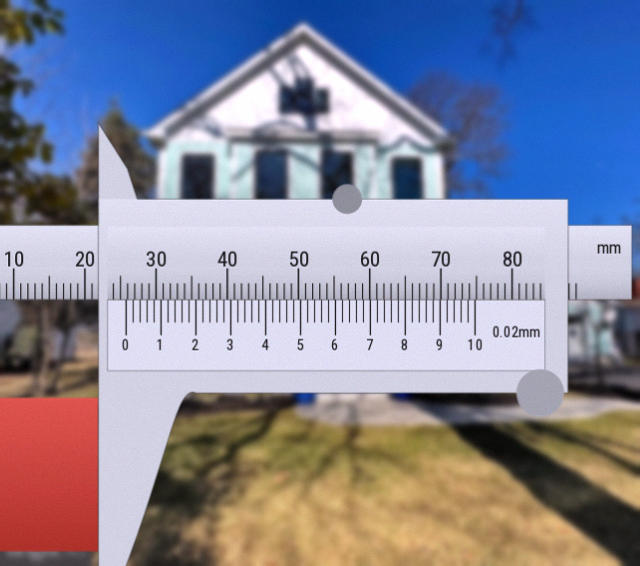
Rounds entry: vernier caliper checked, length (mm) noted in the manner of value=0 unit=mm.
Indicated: value=25.8 unit=mm
